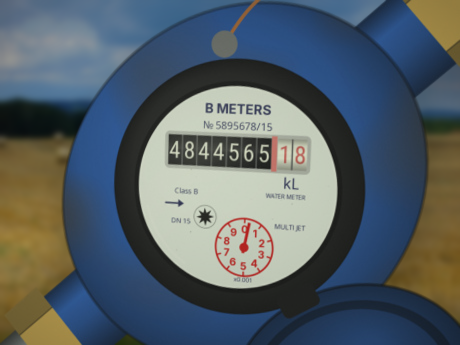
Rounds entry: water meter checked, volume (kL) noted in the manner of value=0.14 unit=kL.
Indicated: value=4844565.180 unit=kL
